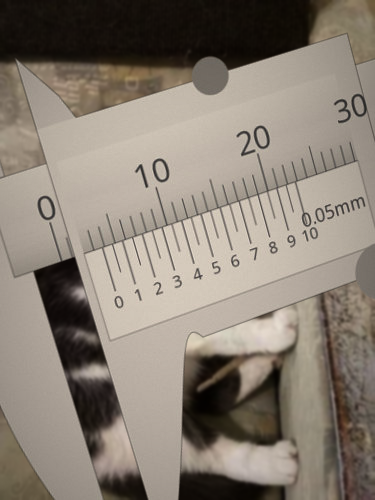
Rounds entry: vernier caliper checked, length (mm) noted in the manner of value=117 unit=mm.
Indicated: value=3.8 unit=mm
